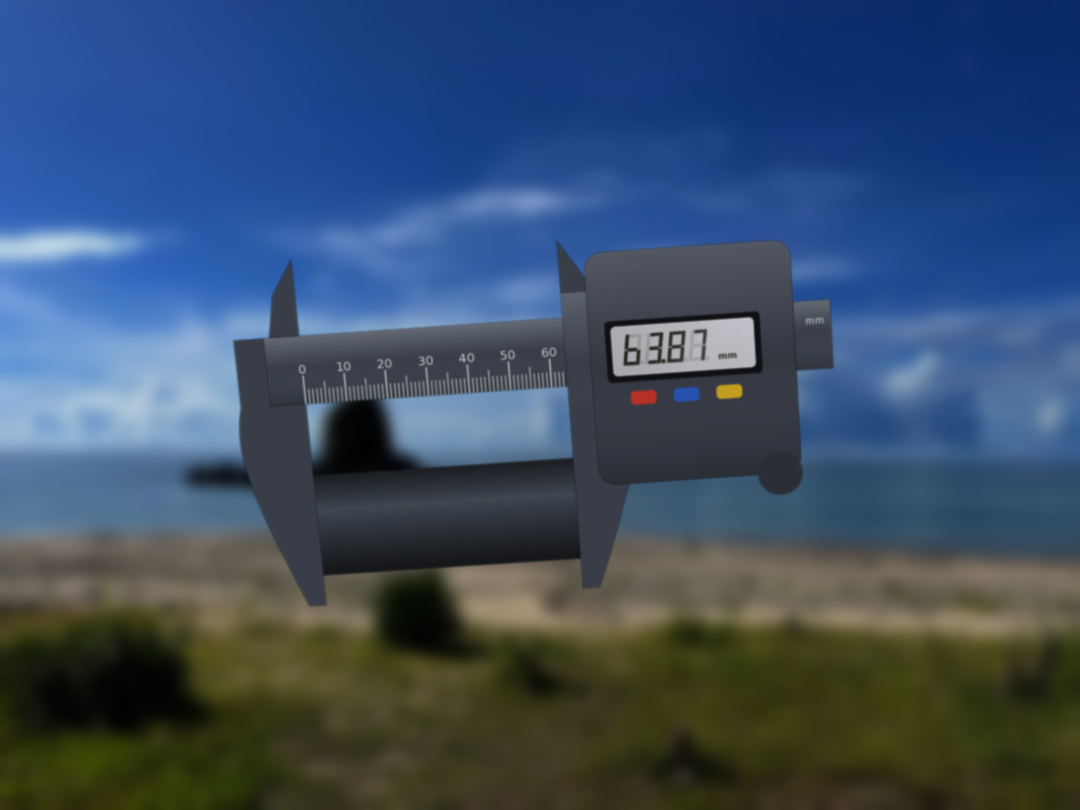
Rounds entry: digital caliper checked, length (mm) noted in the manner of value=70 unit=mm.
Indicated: value=63.87 unit=mm
